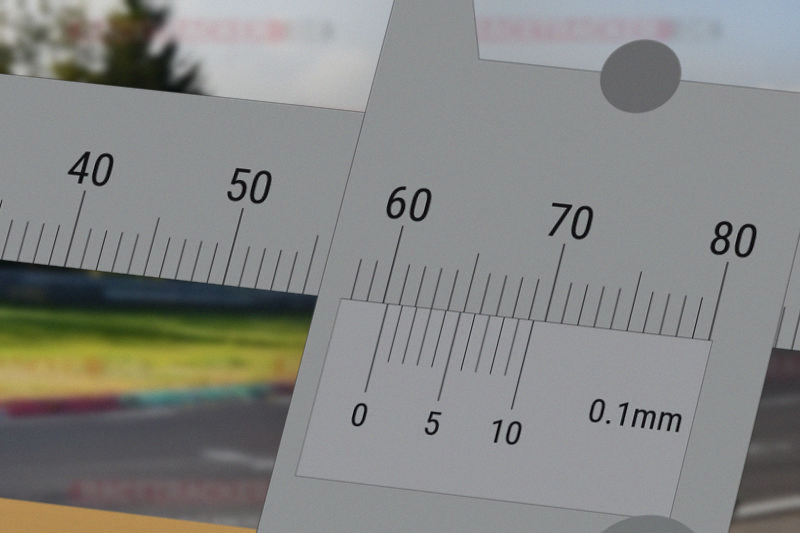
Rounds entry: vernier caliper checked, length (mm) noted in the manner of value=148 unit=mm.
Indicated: value=60.3 unit=mm
